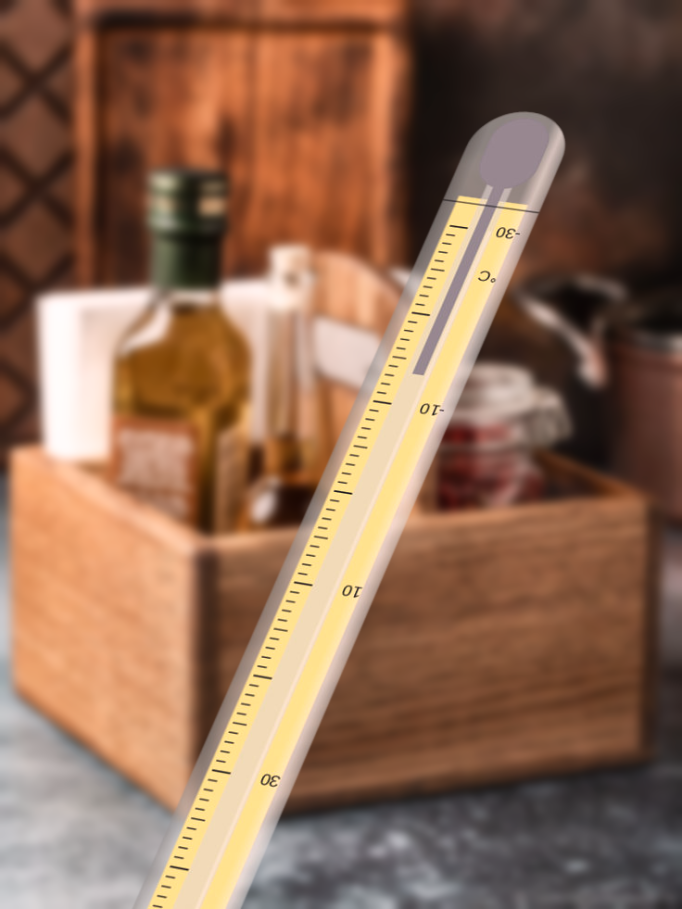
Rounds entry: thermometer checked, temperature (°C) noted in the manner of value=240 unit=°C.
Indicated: value=-13.5 unit=°C
